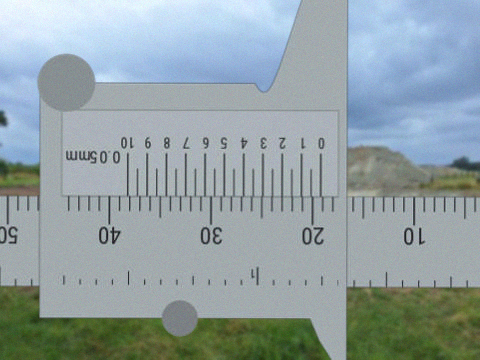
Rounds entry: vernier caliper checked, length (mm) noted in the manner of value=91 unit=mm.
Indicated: value=19.2 unit=mm
